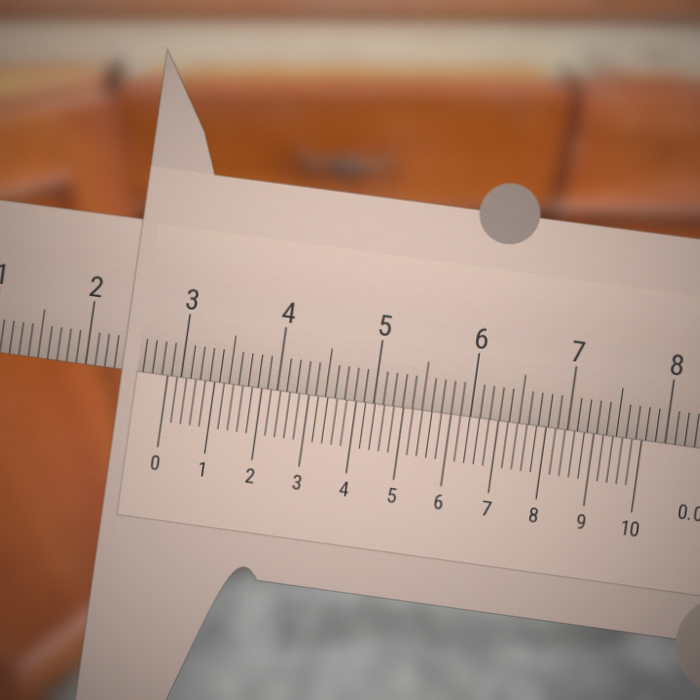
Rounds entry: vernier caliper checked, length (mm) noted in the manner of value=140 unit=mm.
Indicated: value=28.6 unit=mm
